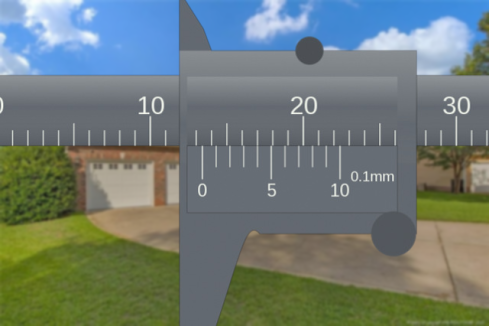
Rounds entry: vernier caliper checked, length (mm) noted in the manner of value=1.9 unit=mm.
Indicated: value=13.4 unit=mm
